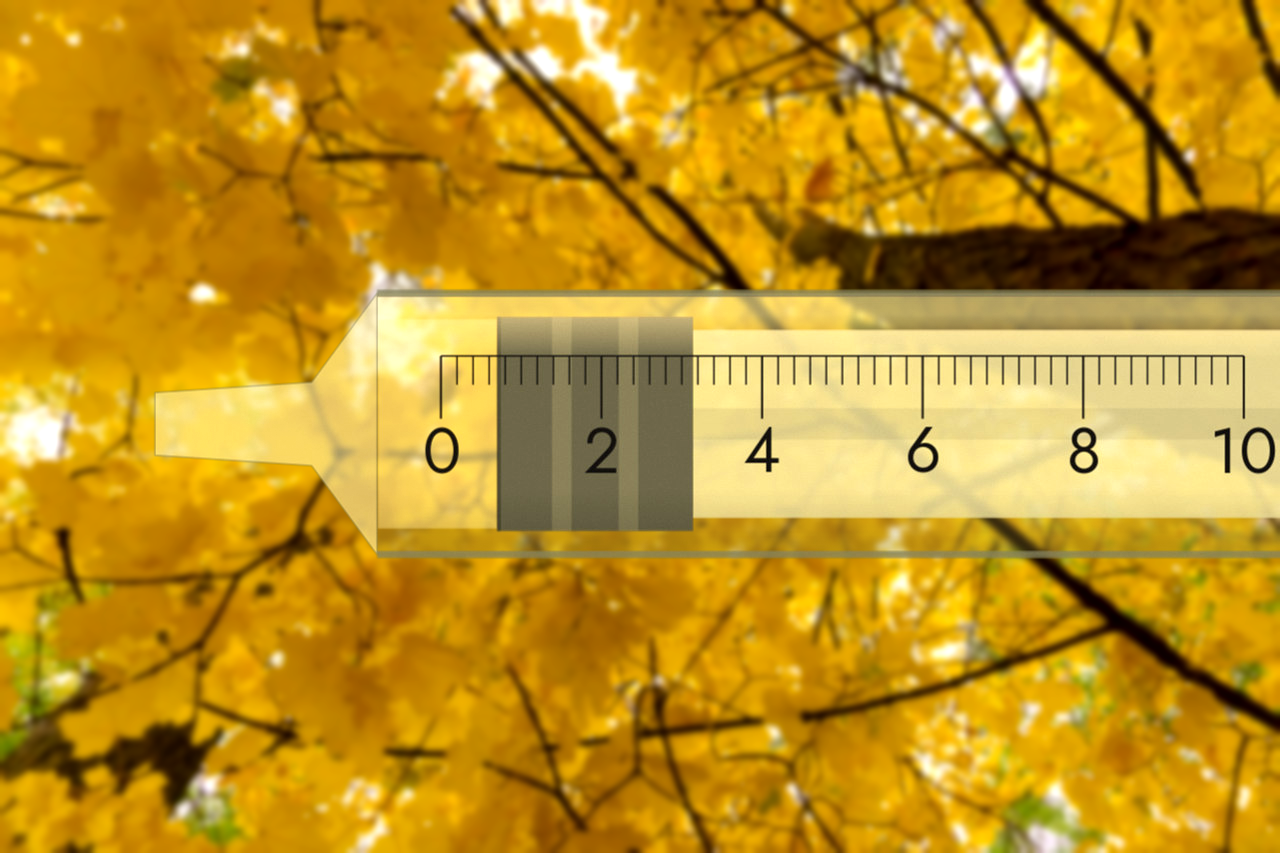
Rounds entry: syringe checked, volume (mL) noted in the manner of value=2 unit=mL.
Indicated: value=0.7 unit=mL
